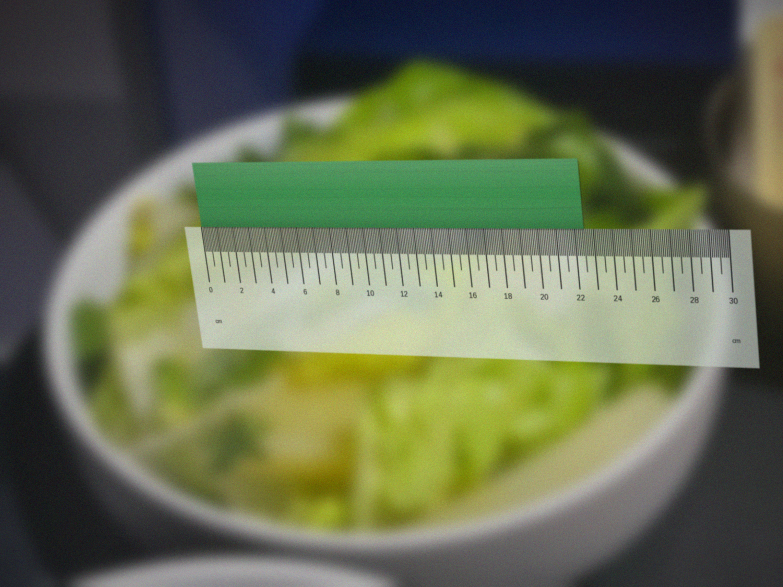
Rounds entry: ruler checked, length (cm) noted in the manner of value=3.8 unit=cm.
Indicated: value=22.5 unit=cm
